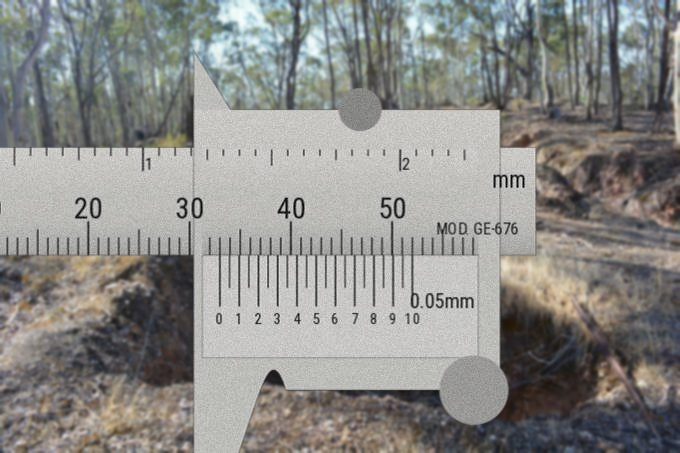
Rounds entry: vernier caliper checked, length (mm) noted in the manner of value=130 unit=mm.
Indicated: value=33.0 unit=mm
